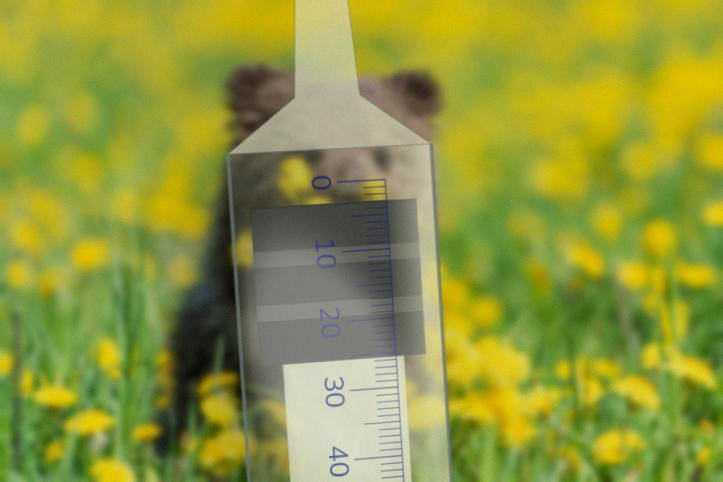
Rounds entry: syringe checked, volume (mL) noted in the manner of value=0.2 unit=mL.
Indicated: value=3 unit=mL
